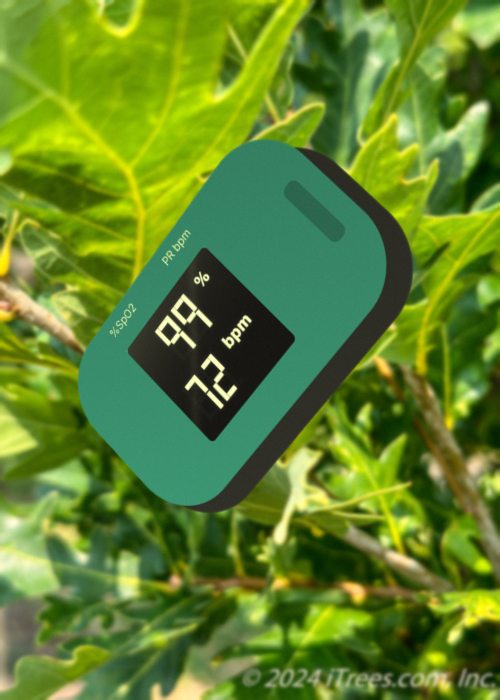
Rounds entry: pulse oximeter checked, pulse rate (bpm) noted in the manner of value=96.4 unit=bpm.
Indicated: value=72 unit=bpm
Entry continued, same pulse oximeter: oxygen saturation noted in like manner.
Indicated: value=99 unit=%
